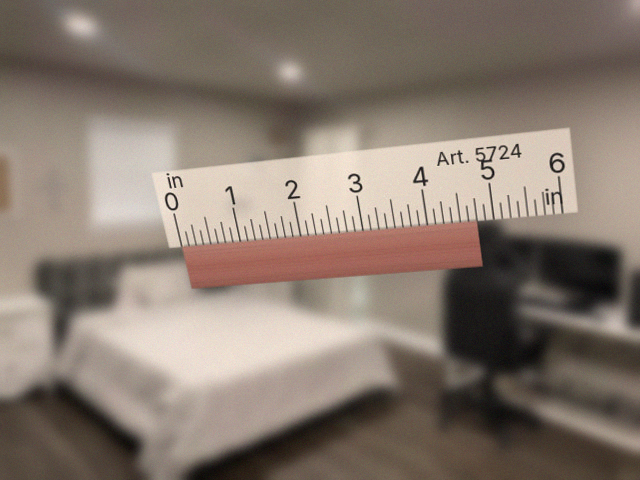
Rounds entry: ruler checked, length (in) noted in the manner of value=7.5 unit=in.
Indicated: value=4.75 unit=in
